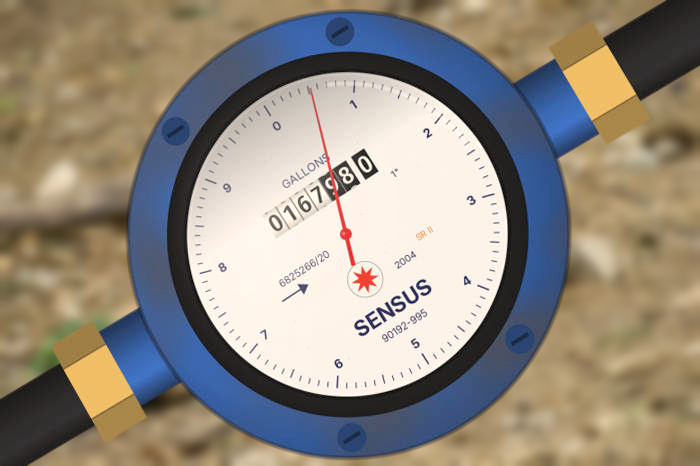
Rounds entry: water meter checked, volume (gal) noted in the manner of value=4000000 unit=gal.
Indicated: value=167980.5 unit=gal
